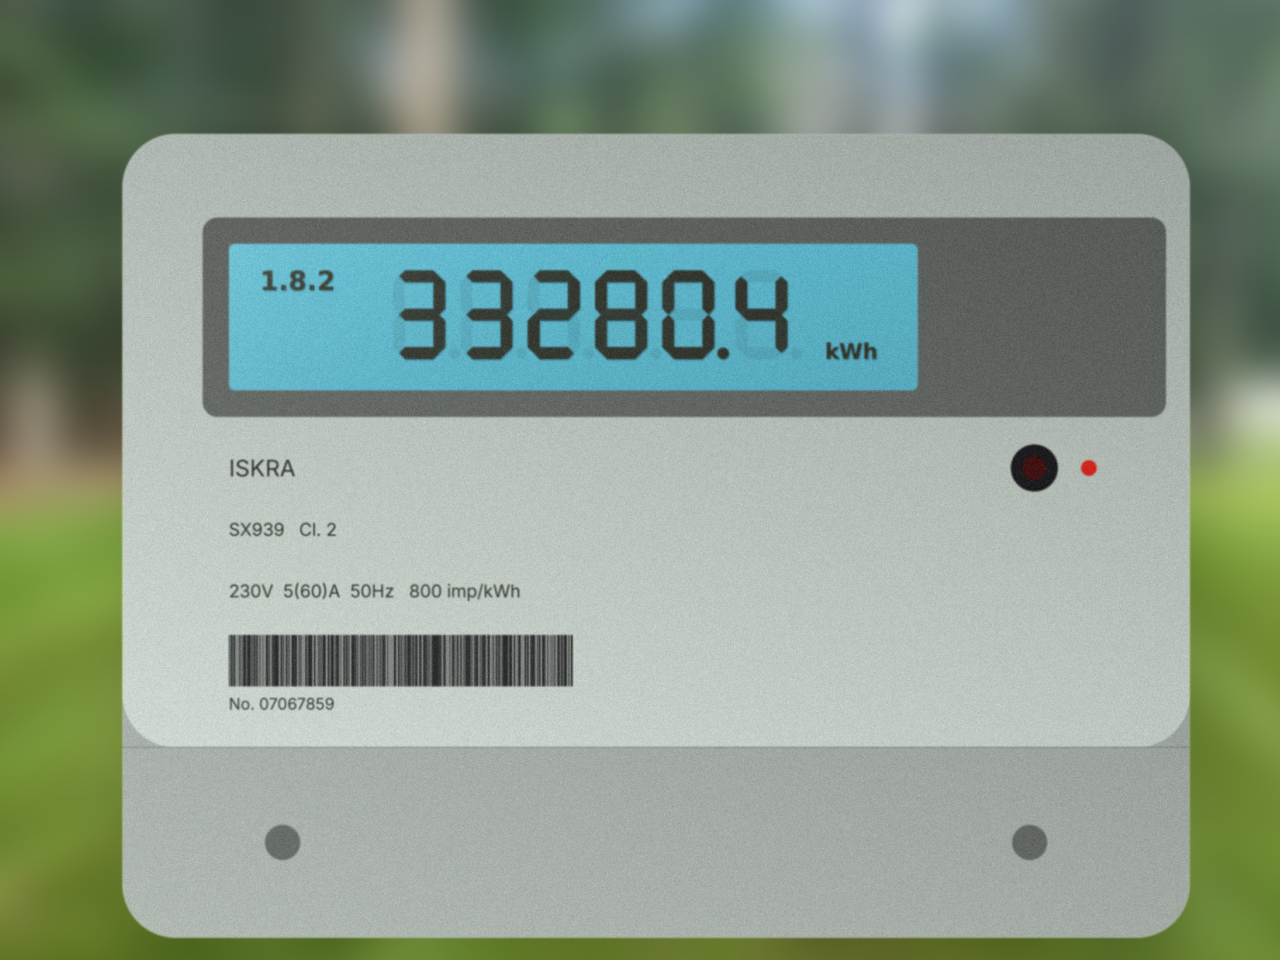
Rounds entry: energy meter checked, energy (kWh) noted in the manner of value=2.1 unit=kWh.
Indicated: value=33280.4 unit=kWh
